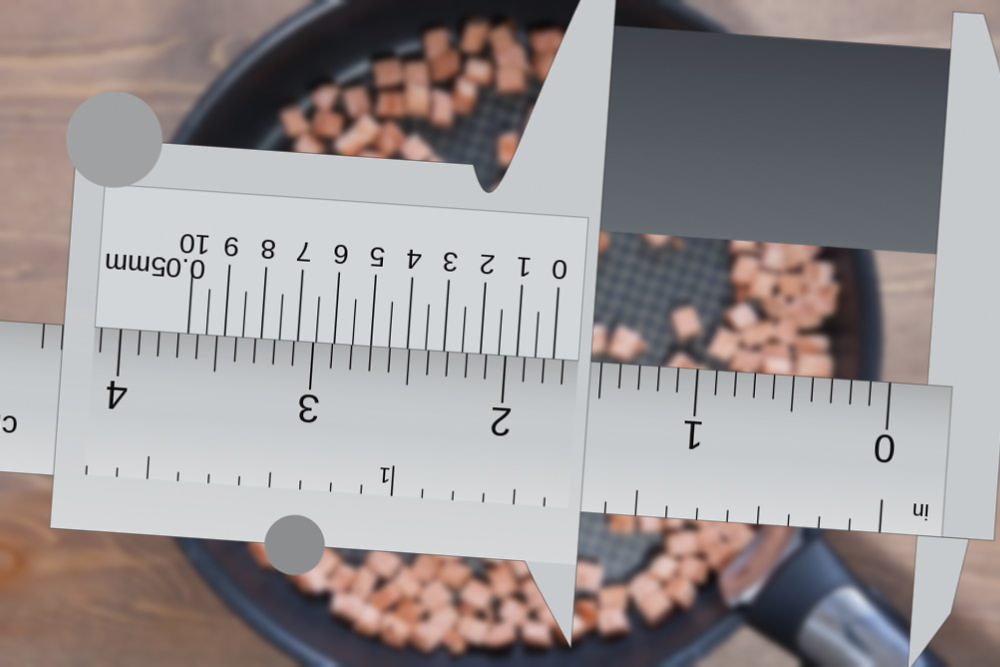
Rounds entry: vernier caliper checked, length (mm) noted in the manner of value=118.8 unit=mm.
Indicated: value=17.5 unit=mm
